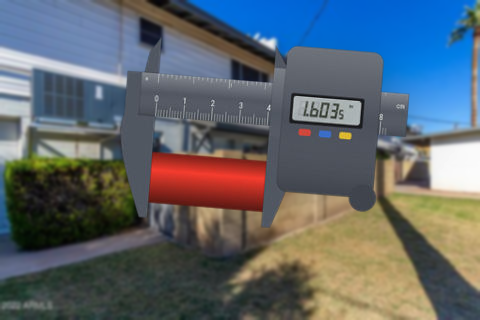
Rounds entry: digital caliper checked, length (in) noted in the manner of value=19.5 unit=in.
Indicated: value=1.6035 unit=in
